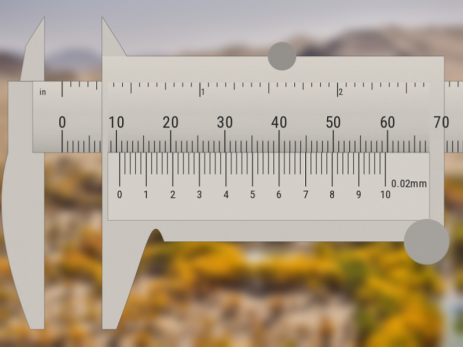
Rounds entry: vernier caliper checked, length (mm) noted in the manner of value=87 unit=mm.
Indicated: value=10.6 unit=mm
